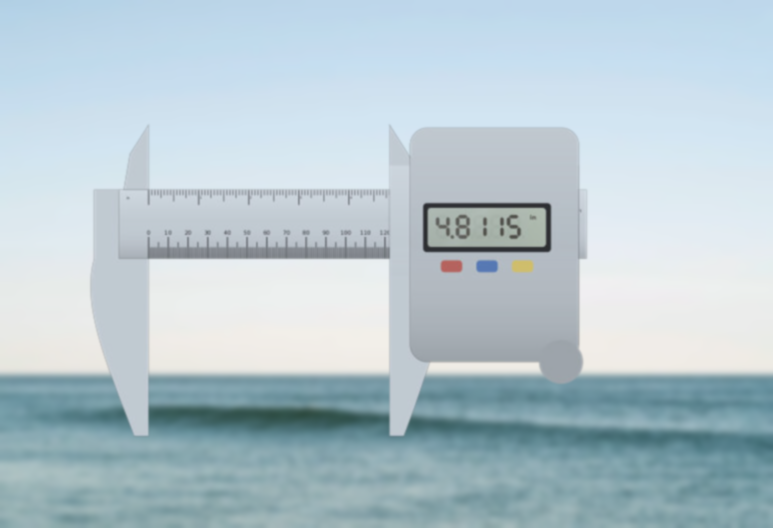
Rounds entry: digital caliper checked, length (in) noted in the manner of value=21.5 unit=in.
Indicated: value=4.8115 unit=in
